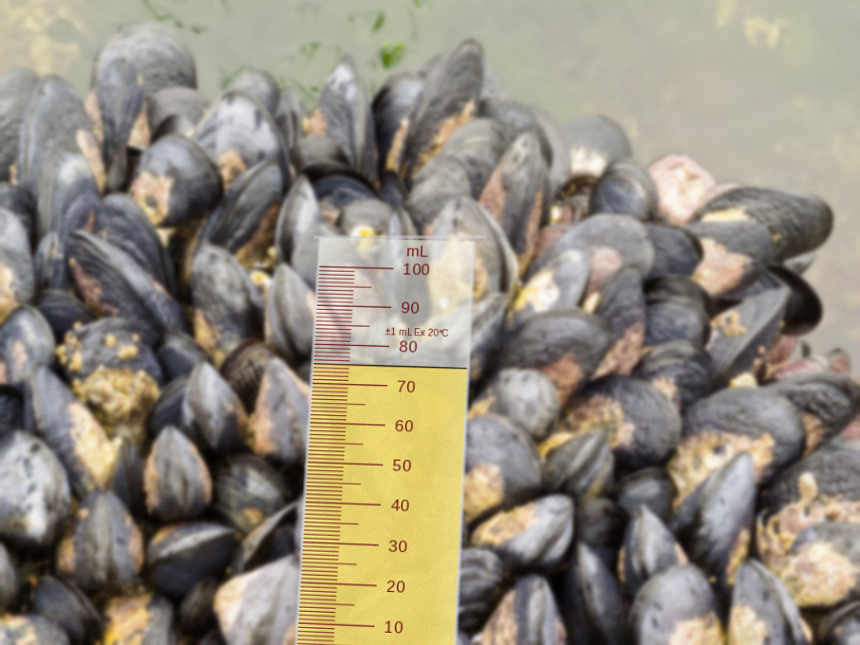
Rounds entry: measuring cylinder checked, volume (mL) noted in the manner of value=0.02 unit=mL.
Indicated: value=75 unit=mL
